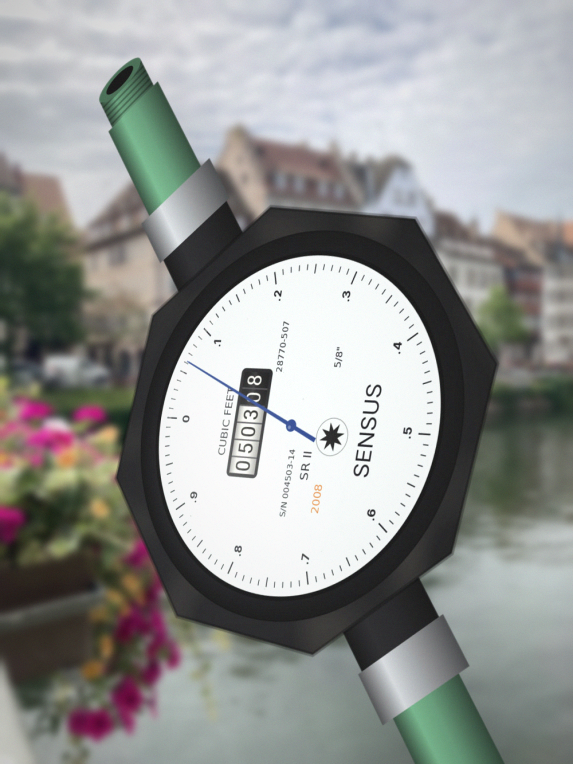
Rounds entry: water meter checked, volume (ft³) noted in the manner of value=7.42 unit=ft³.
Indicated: value=50308.06 unit=ft³
